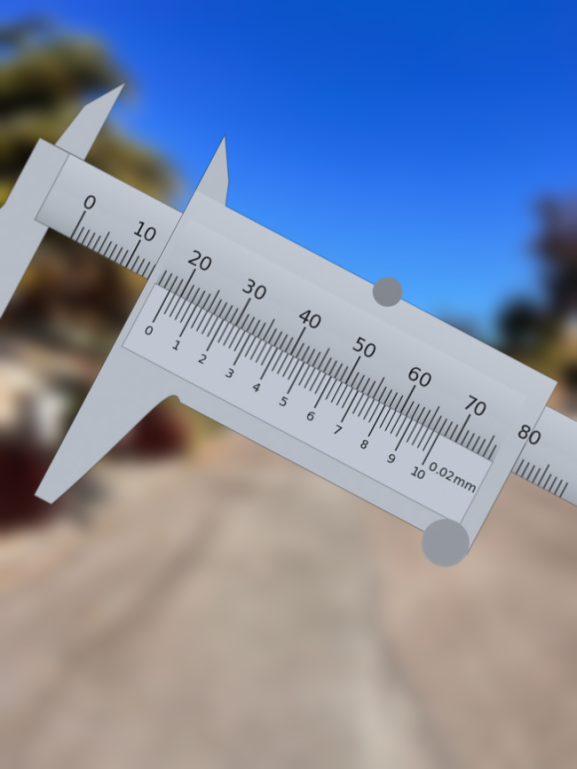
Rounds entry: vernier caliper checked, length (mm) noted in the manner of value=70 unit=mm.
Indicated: value=18.0 unit=mm
